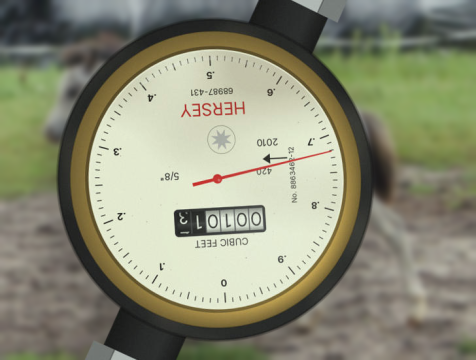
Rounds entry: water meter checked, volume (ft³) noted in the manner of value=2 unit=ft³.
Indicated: value=1012.72 unit=ft³
